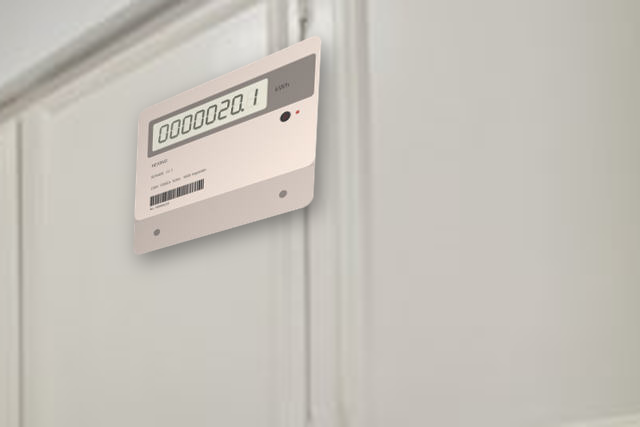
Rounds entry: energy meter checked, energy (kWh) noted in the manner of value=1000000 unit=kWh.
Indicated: value=20.1 unit=kWh
